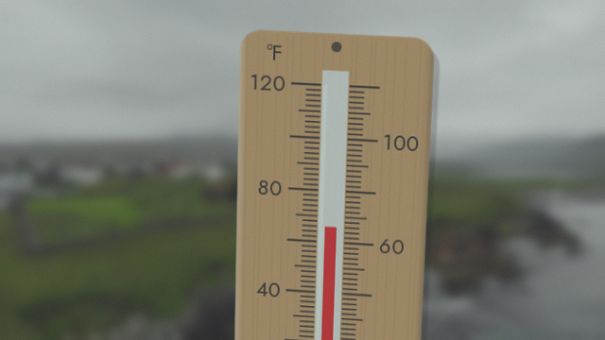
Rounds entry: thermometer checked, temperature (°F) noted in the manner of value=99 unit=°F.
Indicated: value=66 unit=°F
